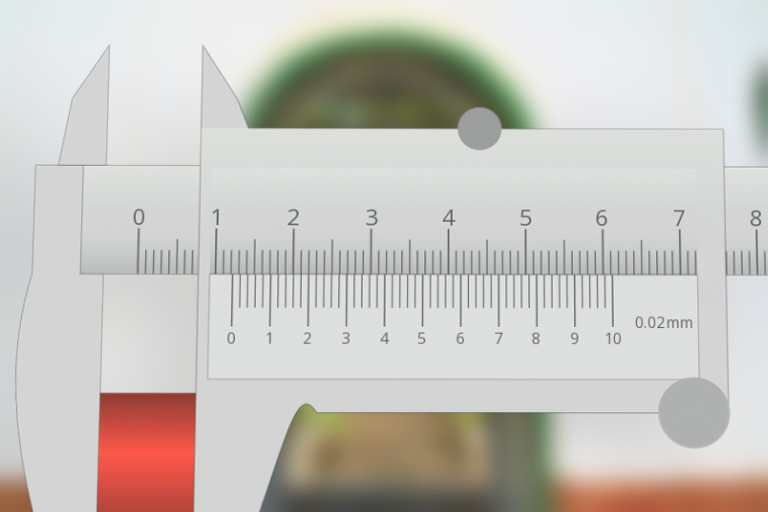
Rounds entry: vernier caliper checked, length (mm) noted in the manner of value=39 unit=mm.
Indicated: value=12.2 unit=mm
